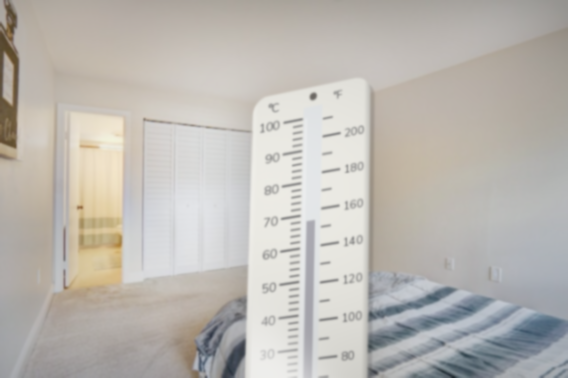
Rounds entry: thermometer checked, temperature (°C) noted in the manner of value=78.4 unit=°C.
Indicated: value=68 unit=°C
